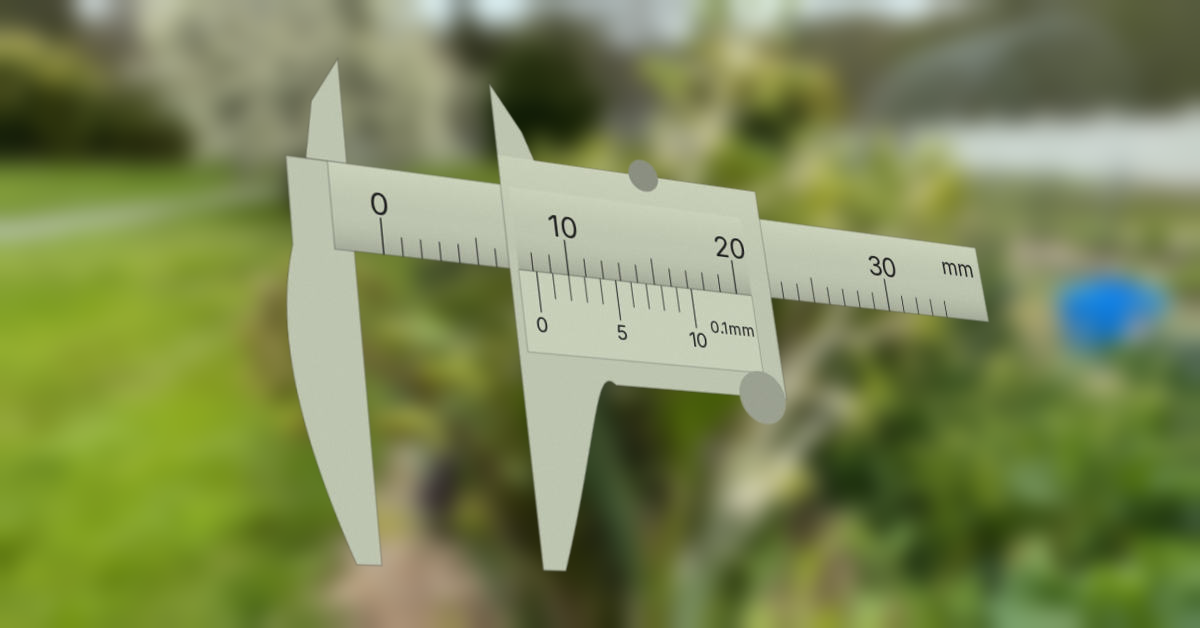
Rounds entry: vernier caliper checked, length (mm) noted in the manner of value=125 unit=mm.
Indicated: value=8.2 unit=mm
